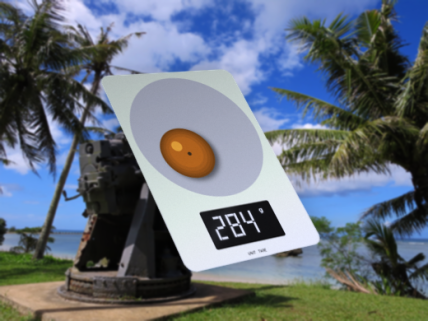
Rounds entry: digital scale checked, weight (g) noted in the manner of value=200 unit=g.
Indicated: value=284 unit=g
